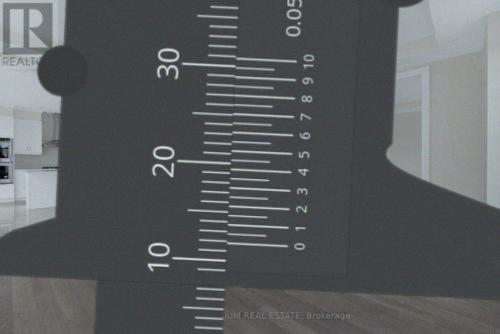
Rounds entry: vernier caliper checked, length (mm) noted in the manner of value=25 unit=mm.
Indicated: value=11.8 unit=mm
